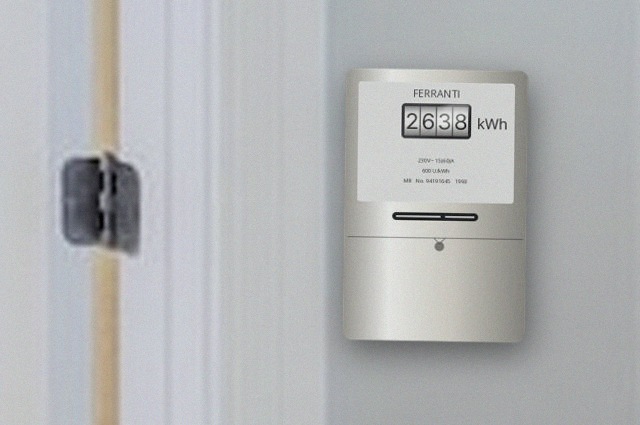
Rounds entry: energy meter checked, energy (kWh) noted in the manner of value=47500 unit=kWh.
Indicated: value=2638 unit=kWh
